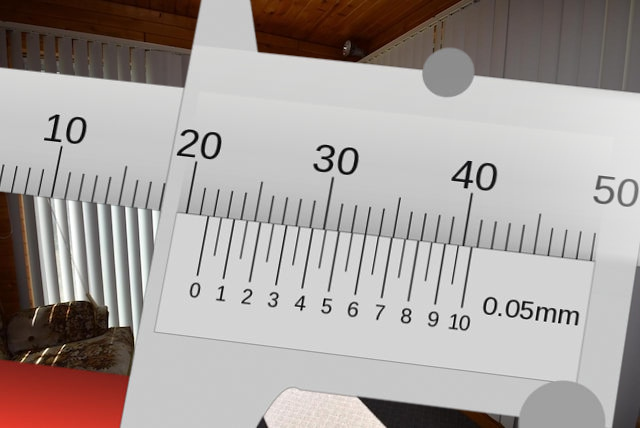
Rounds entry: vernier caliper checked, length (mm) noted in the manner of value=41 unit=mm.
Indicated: value=21.6 unit=mm
